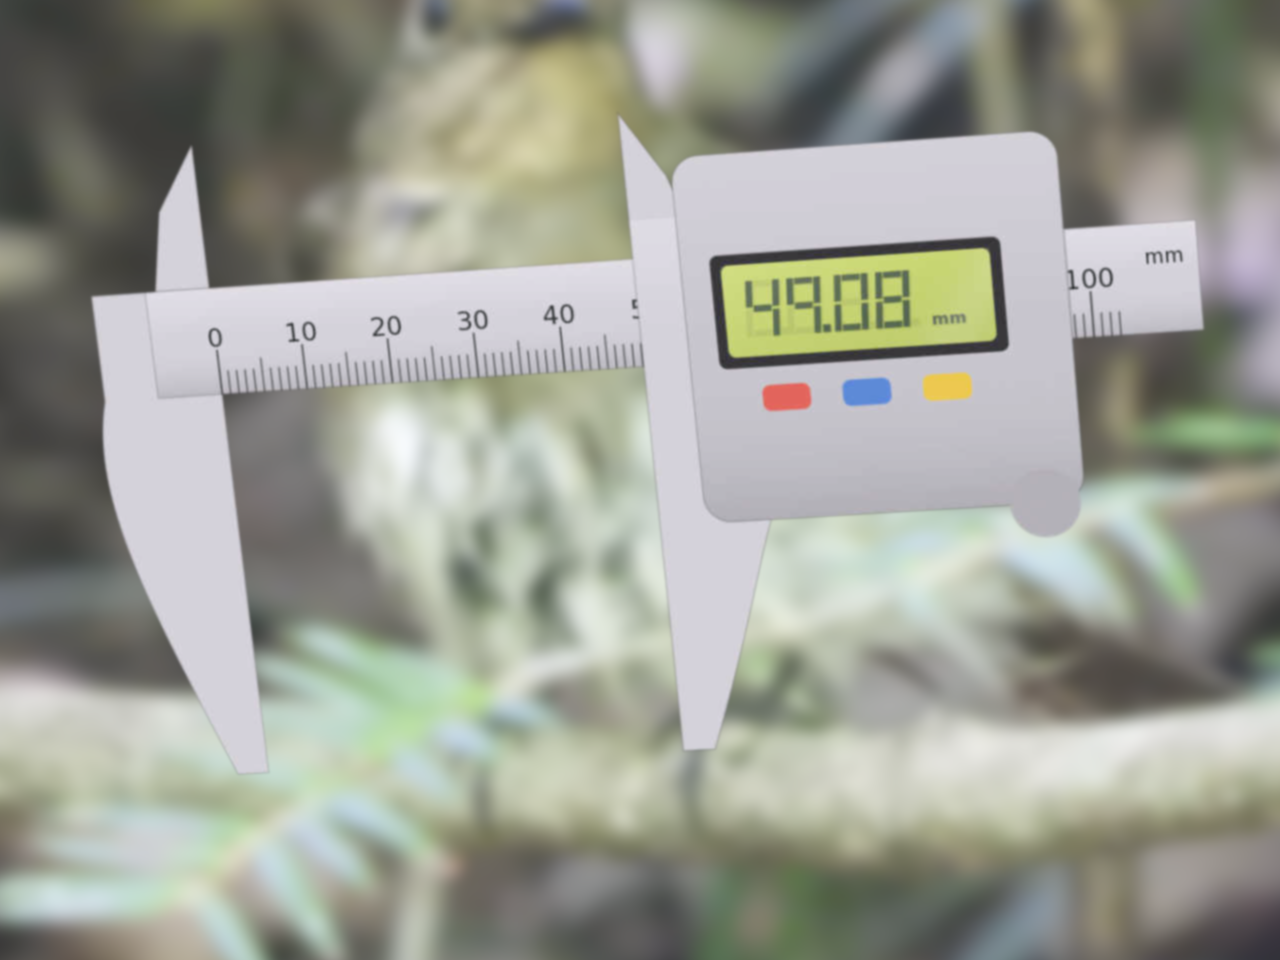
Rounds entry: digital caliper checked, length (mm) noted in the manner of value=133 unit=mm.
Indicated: value=49.08 unit=mm
